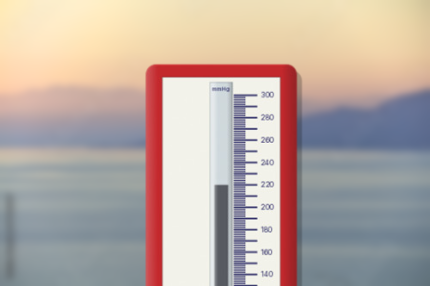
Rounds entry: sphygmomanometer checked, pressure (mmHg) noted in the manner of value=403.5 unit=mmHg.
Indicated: value=220 unit=mmHg
